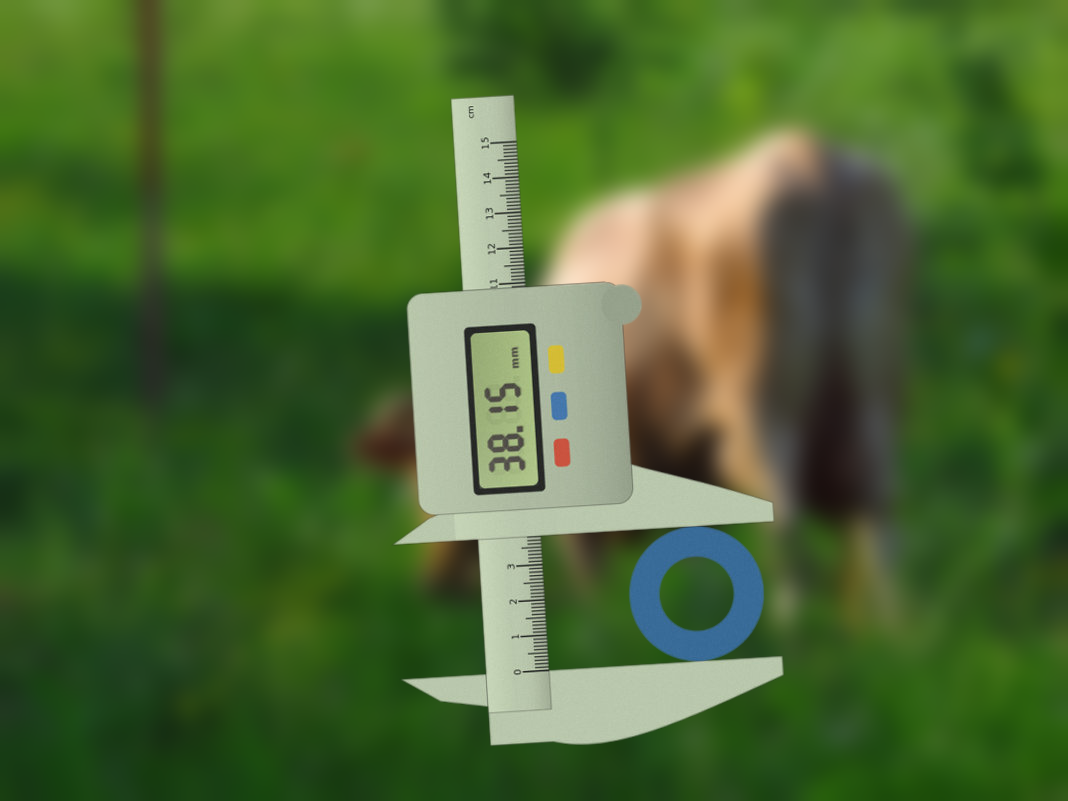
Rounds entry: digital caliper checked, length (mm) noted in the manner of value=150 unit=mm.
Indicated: value=38.15 unit=mm
